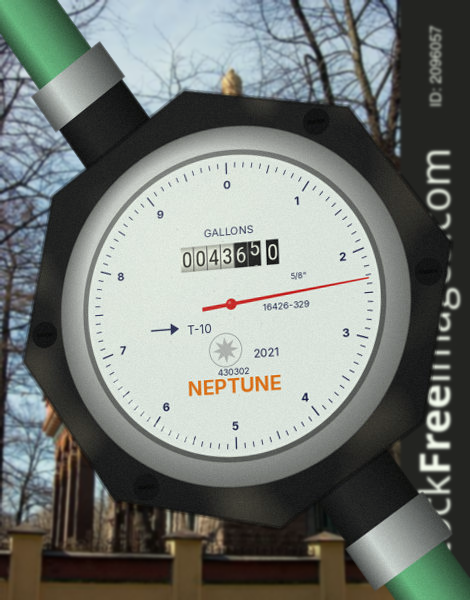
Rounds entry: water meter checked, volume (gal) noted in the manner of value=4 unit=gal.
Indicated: value=43652.3 unit=gal
